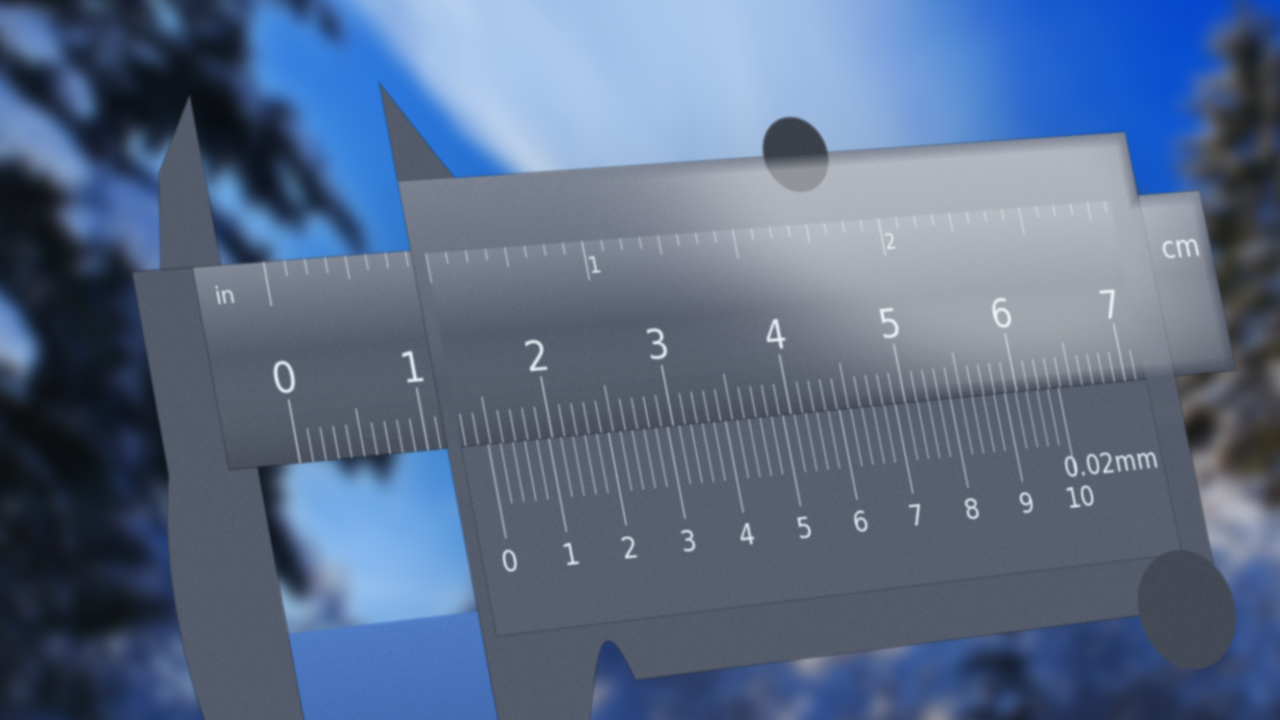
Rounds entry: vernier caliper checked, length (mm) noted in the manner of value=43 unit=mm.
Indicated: value=14.8 unit=mm
